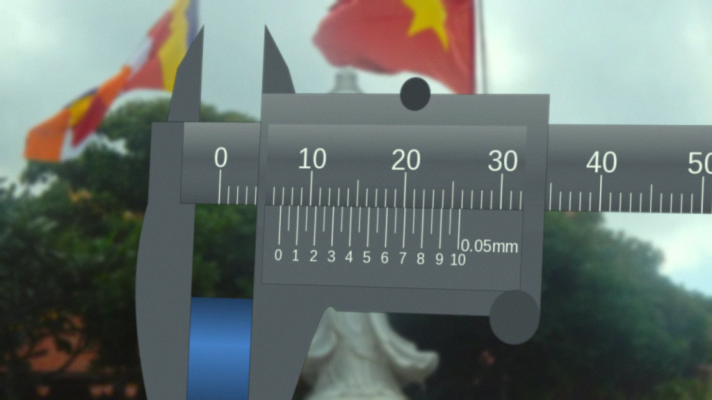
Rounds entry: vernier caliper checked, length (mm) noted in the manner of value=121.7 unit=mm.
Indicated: value=6.8 unit=mm
